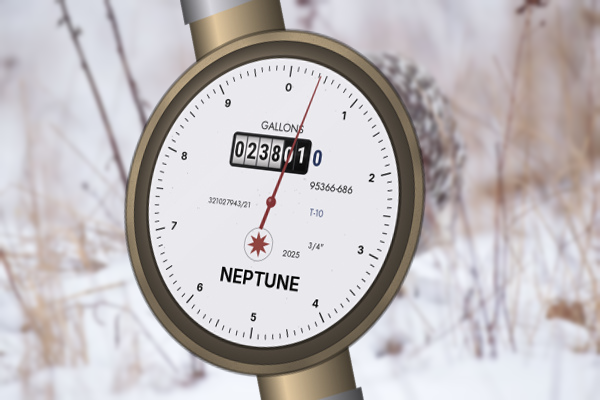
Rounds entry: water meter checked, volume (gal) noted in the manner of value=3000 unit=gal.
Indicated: value=238010.4 unit=gal
